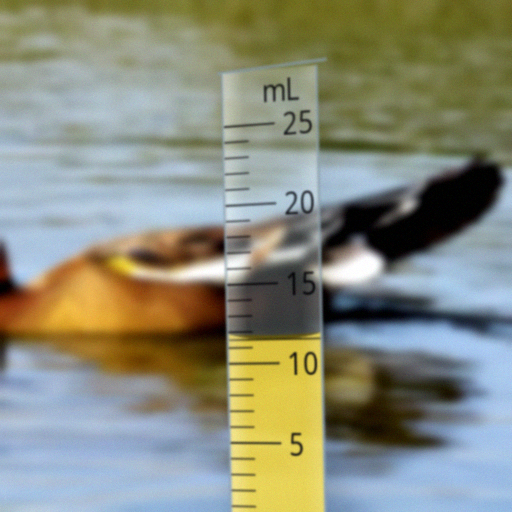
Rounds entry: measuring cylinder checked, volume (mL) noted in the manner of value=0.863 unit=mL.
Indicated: value=11.5 unit=mL
